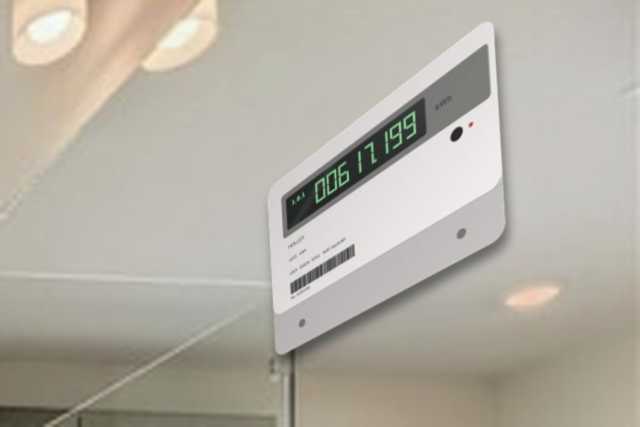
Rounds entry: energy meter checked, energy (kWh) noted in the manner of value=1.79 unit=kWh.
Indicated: value=617.199 unit=kWh
